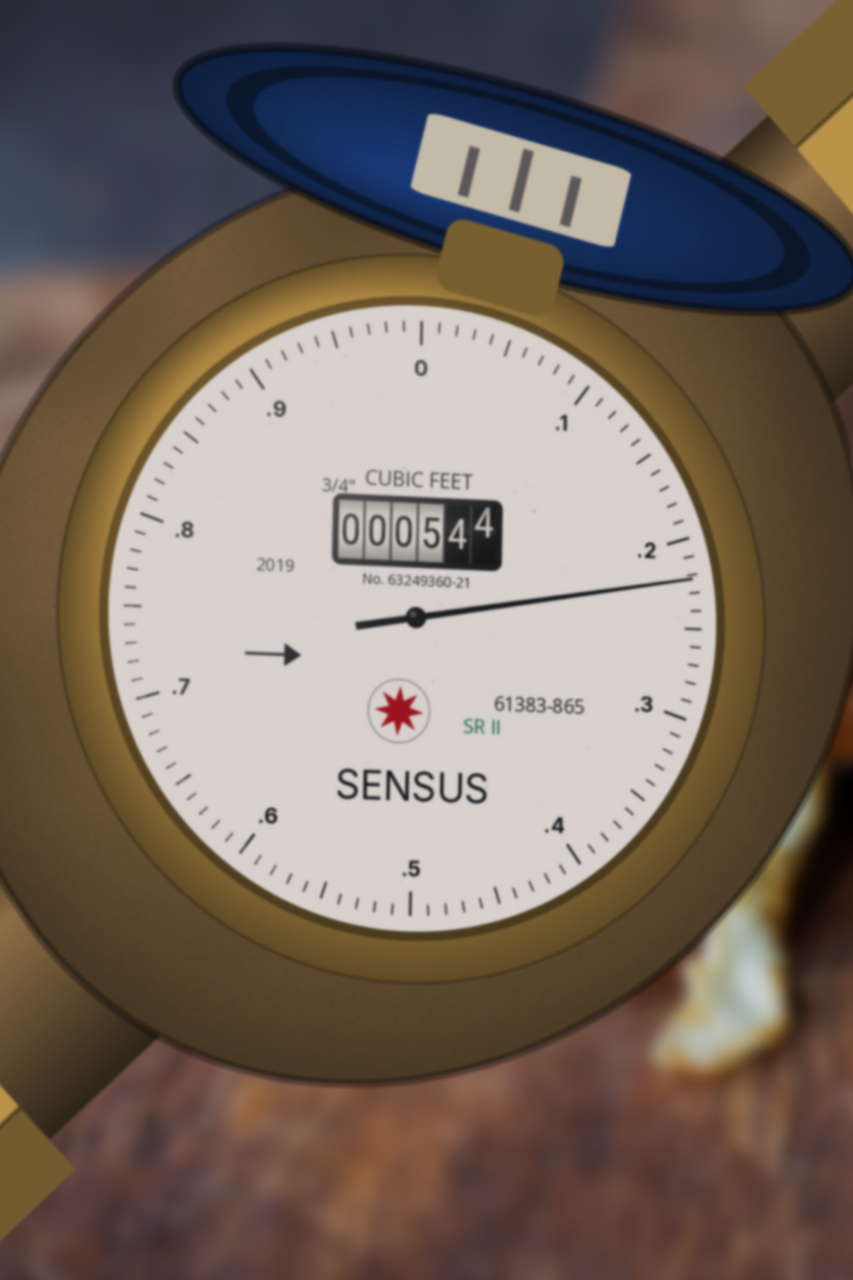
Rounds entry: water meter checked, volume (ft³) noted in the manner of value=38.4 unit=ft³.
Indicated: value=544.22 unit=ft³
